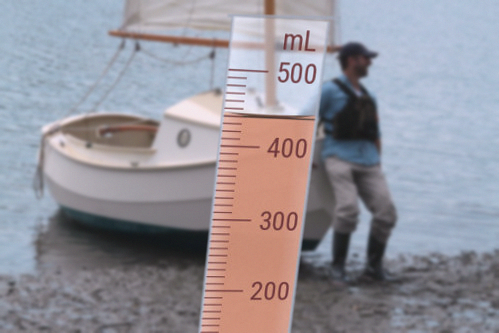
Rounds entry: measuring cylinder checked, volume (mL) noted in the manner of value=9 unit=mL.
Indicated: value=440 unit=mL
